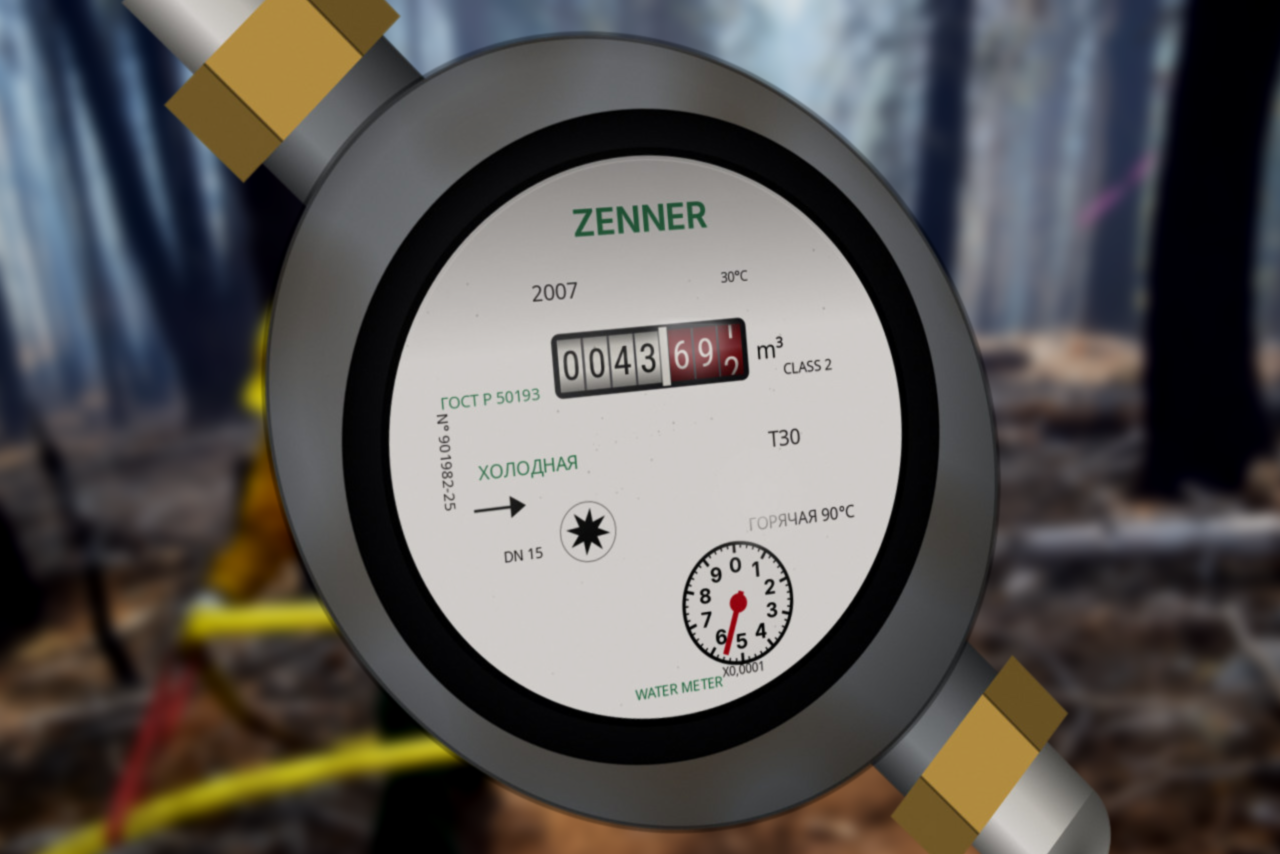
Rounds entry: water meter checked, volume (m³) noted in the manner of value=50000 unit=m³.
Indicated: value=43.6915 unit=m³
